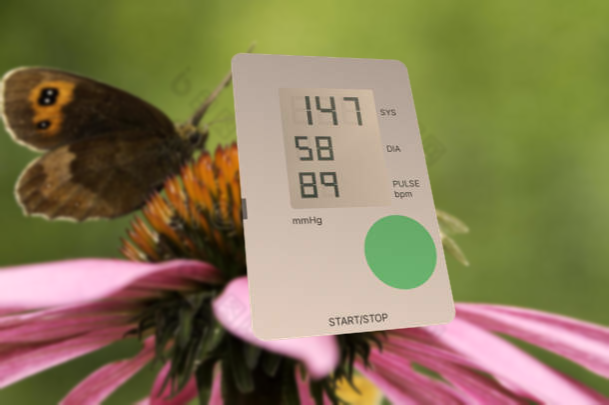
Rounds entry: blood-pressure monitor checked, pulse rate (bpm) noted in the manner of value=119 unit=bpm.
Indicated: value=89 unit=bpm
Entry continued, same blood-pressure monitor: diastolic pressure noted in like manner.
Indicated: value=58 unit=mmHg
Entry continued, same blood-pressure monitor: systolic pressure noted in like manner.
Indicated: value=147 unit=mmHg
